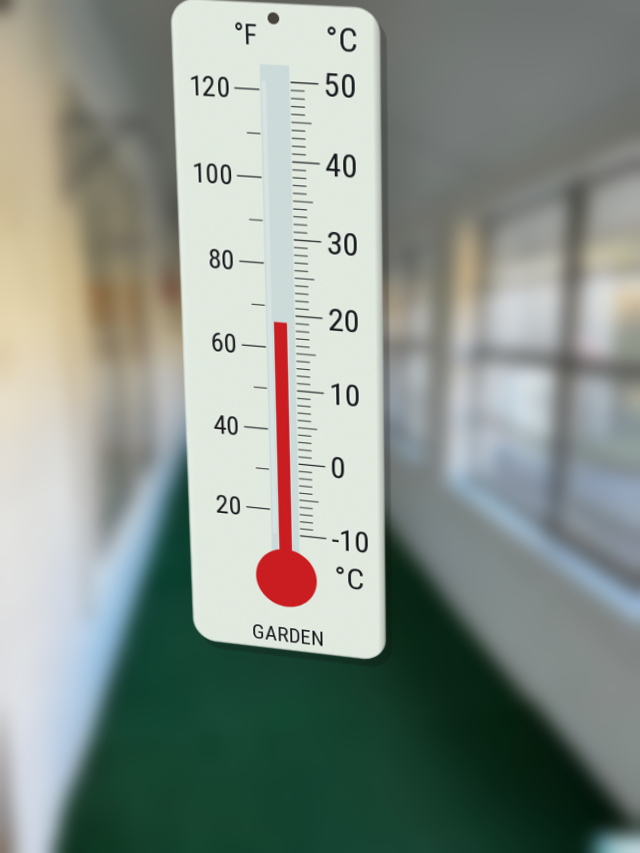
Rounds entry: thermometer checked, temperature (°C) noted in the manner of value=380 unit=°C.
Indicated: value=19 unit=°C
